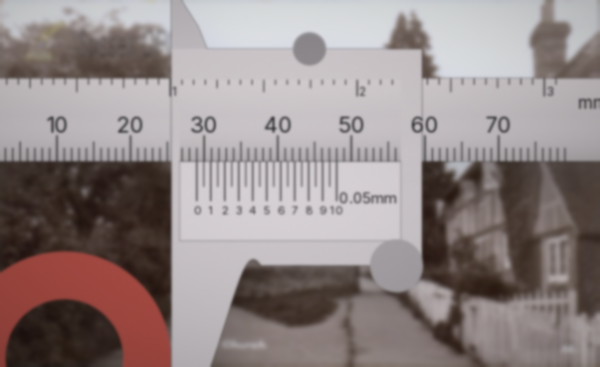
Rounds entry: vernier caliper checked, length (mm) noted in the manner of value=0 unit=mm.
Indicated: value=29.0 unit=mm
